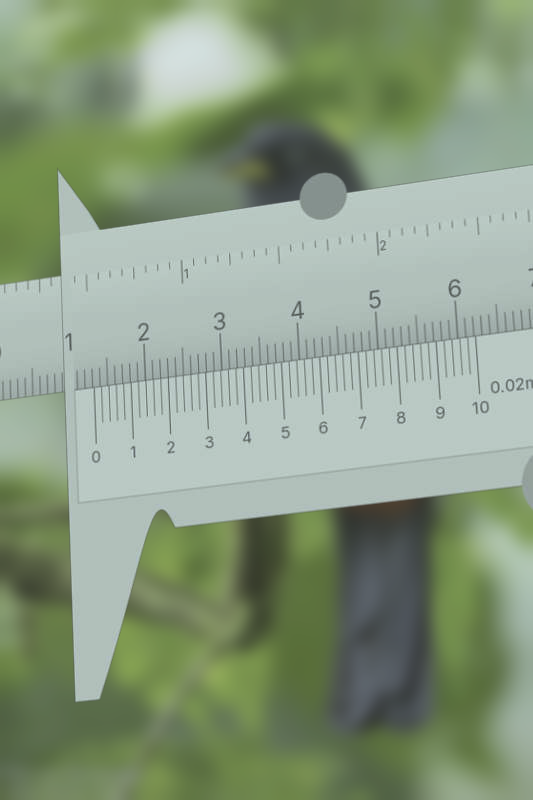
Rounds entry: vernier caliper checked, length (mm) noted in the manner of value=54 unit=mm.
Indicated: value=13.2 unit=mm
